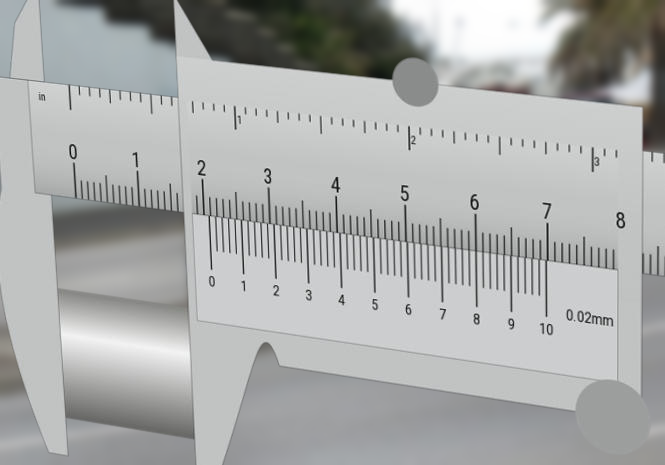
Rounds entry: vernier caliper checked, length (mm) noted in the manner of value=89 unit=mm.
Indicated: value=20.8 unit=mm
